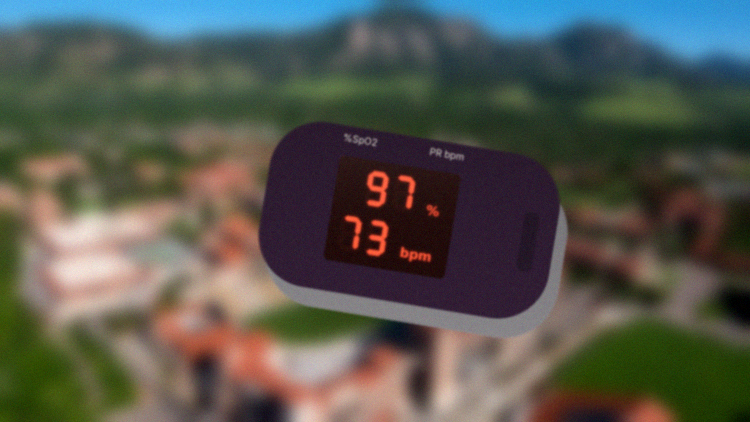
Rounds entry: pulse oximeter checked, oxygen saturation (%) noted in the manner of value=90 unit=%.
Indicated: value=97 unit=%
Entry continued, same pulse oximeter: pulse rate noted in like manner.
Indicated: value=73 unit=bpm
